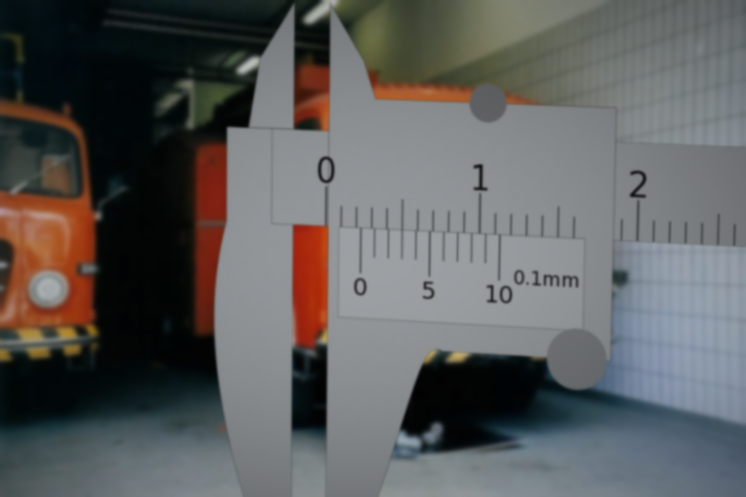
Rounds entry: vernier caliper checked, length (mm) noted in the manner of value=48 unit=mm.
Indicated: value=2.3 unit=mm
